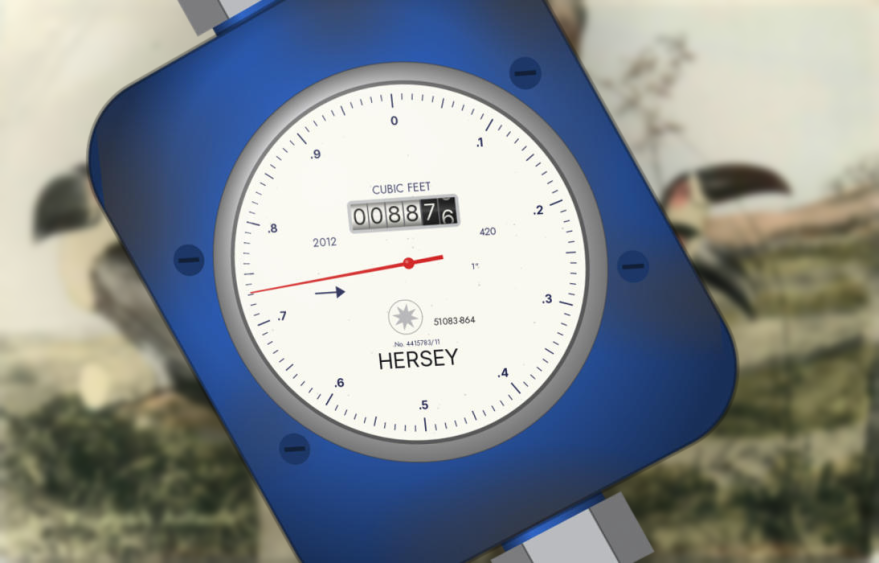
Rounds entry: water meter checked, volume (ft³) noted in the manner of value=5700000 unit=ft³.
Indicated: value=8875.73 unit=ft³
